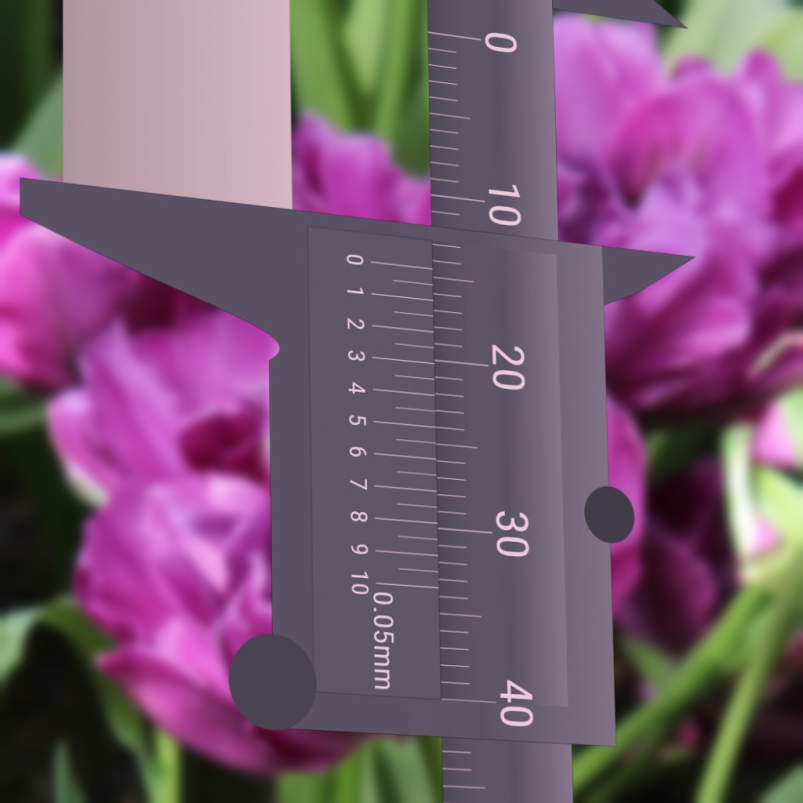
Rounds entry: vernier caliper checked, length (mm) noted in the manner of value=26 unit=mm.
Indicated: value=14.5 unit=mm
